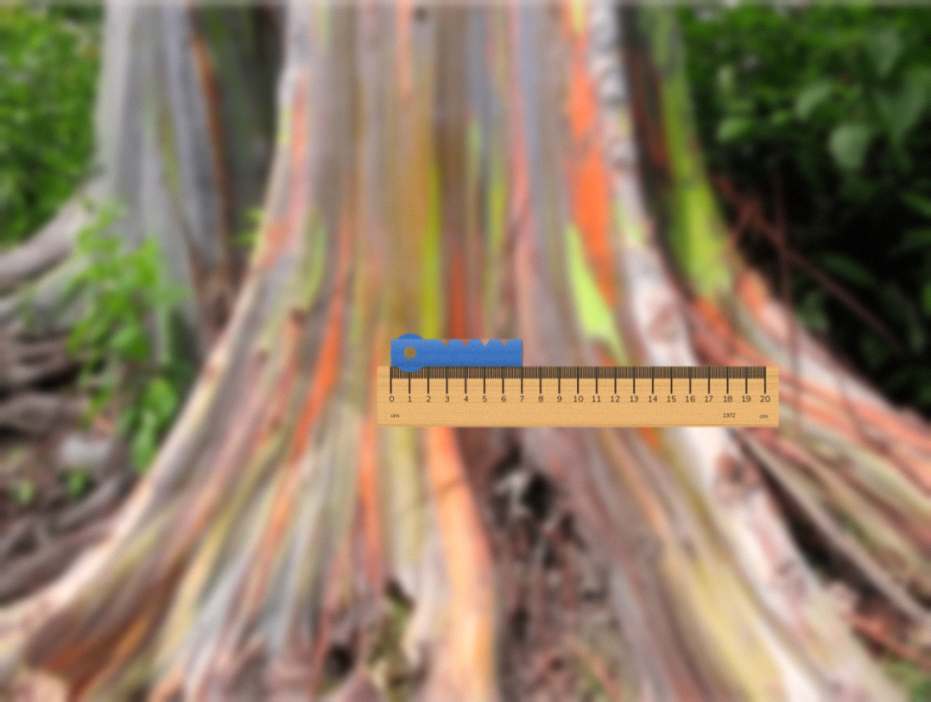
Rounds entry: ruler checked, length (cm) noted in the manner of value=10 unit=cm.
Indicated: value=7 unit=cm
